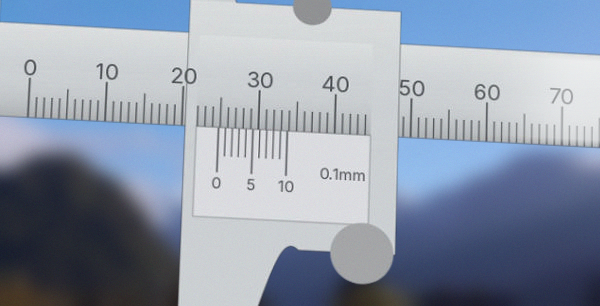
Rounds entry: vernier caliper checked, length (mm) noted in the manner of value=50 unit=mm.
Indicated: value=24.8 unit=mm
